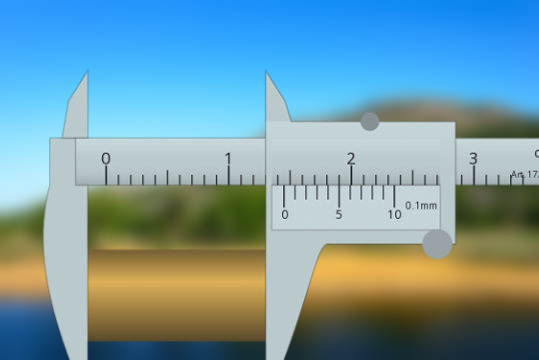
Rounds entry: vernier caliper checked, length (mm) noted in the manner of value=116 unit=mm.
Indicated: value=14.5 unit=mm
